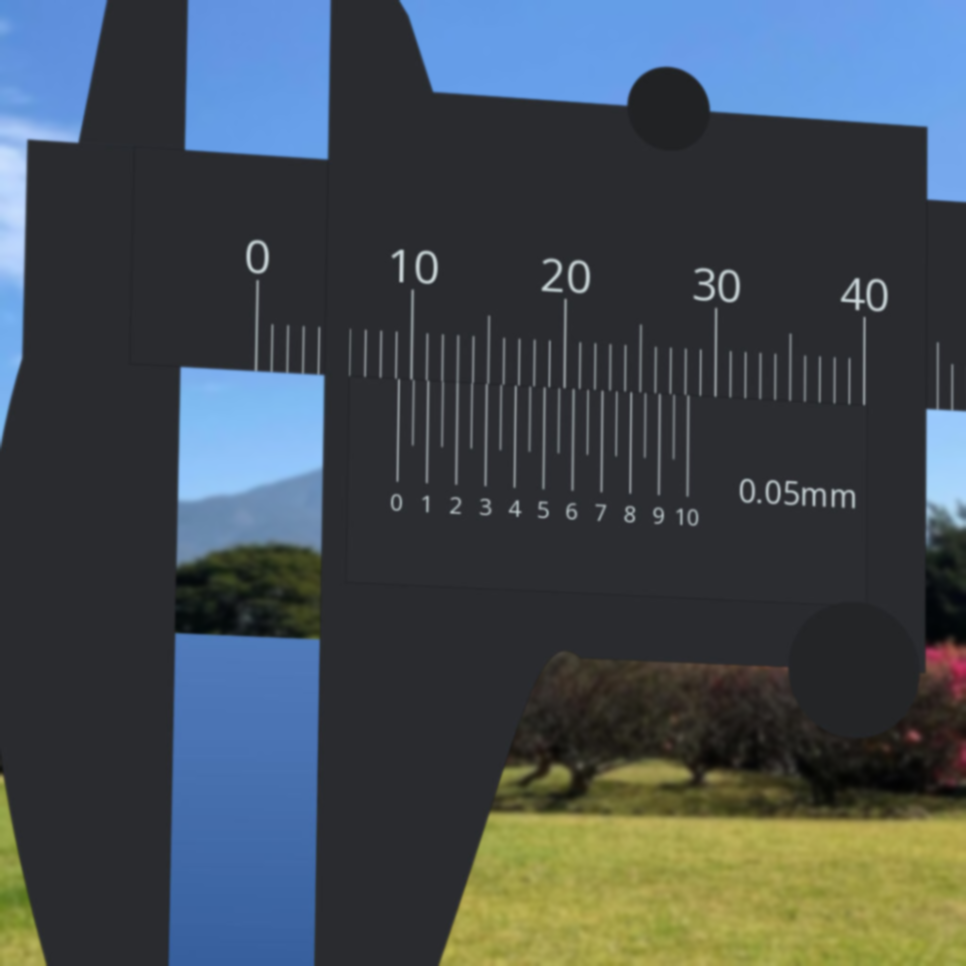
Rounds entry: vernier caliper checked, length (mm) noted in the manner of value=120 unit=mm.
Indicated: value=9.2 unit=mm
